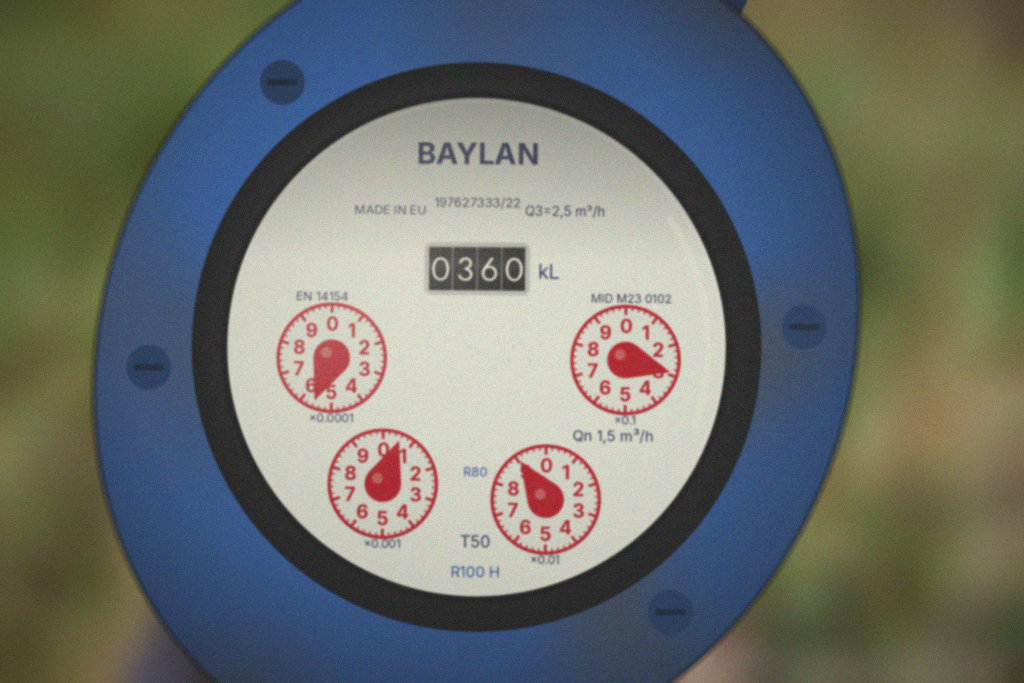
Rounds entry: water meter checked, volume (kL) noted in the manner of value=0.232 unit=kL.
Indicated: value=360.2905 unit=kL
